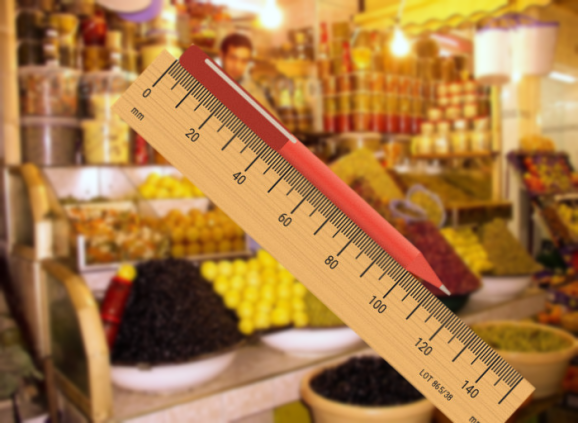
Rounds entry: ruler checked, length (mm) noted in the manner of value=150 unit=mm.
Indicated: value=115 unit=mm
